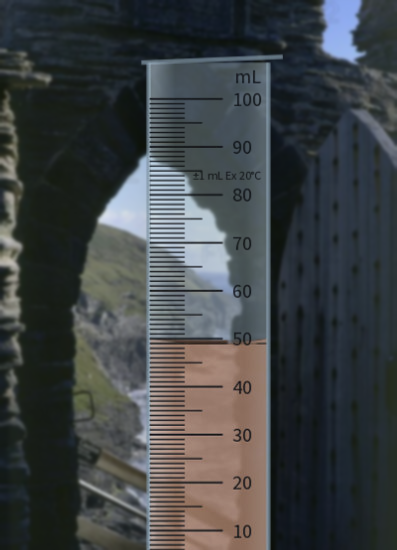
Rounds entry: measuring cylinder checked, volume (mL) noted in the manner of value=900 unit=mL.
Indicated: value=49 unit=mL
